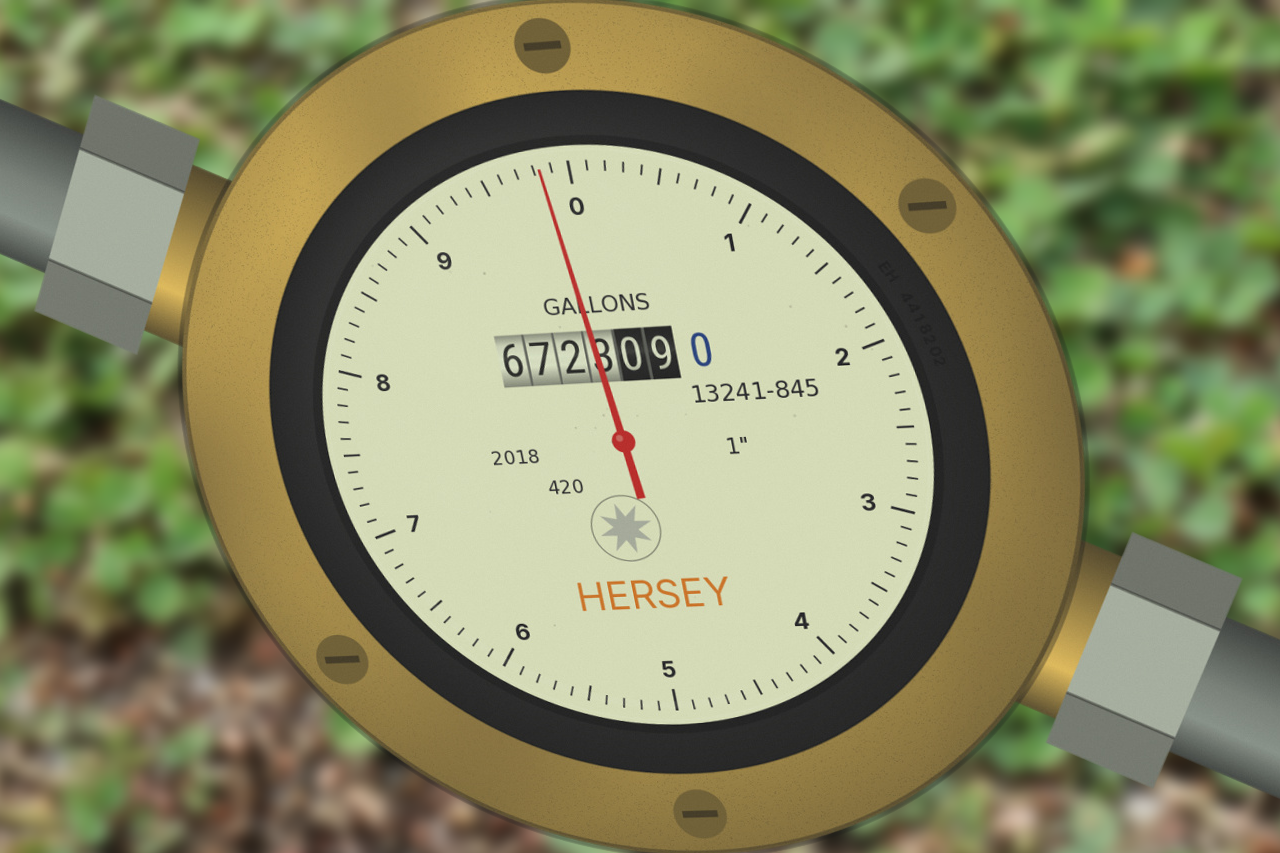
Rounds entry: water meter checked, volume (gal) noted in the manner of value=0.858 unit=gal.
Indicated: value=6723089.8 unit=gal
